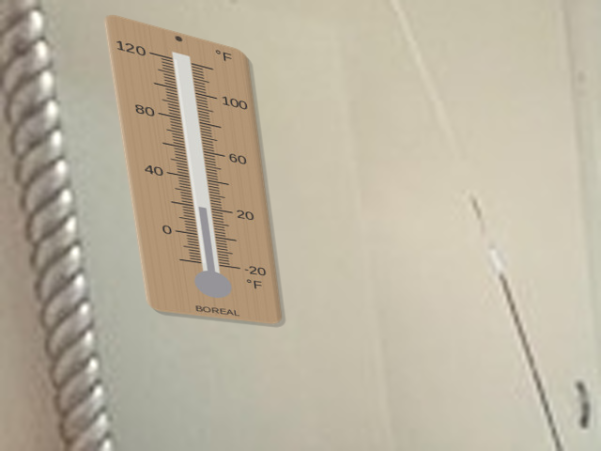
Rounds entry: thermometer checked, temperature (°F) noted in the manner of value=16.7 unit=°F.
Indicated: value=20 unit=°F
